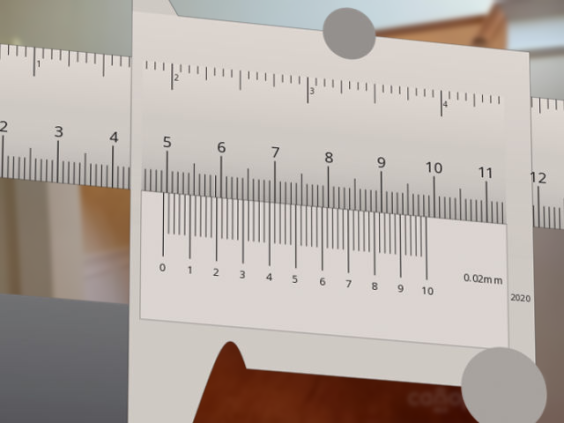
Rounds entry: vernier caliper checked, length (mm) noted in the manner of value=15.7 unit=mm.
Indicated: value=49.4 unit=mm
